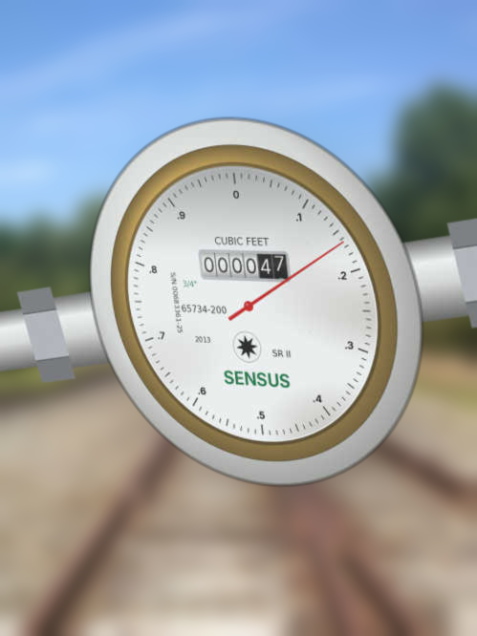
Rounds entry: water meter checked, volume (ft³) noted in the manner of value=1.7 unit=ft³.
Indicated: value=47.16 unit=ft³
